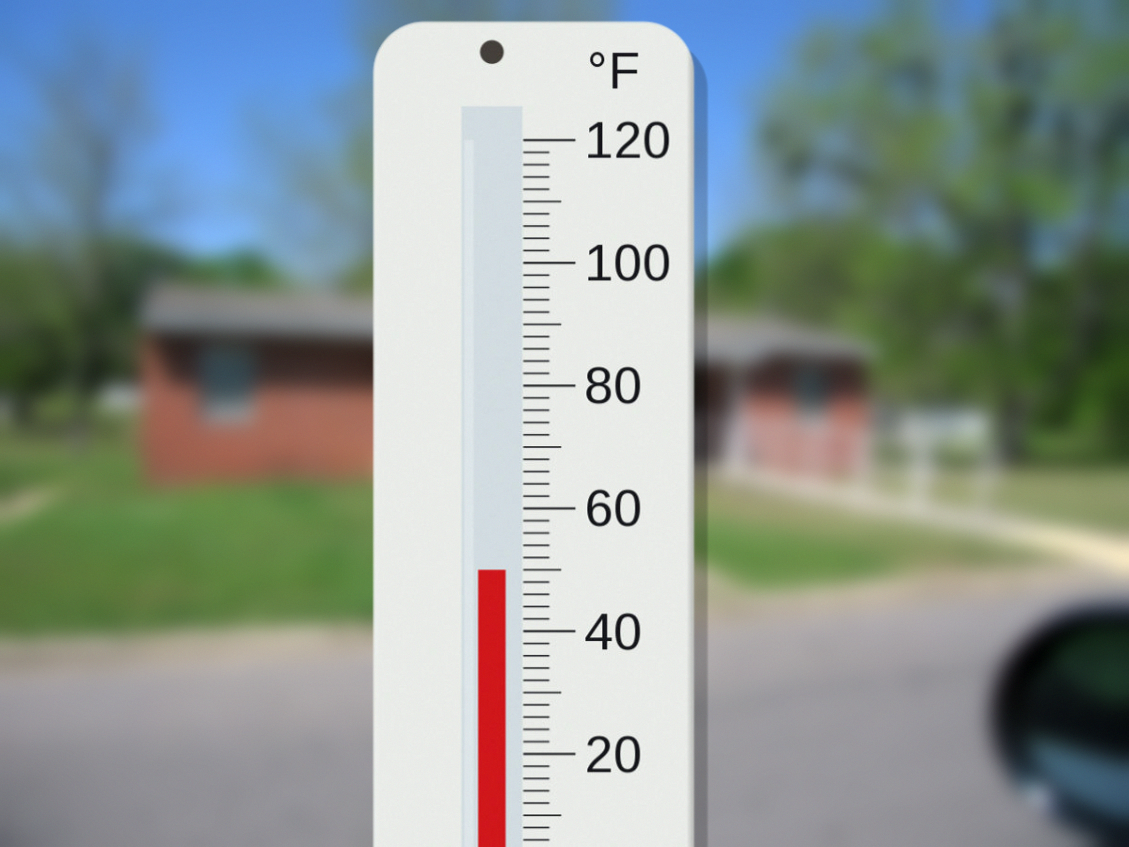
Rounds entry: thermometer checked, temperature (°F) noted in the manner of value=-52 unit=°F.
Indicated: value=50 unit=°F
